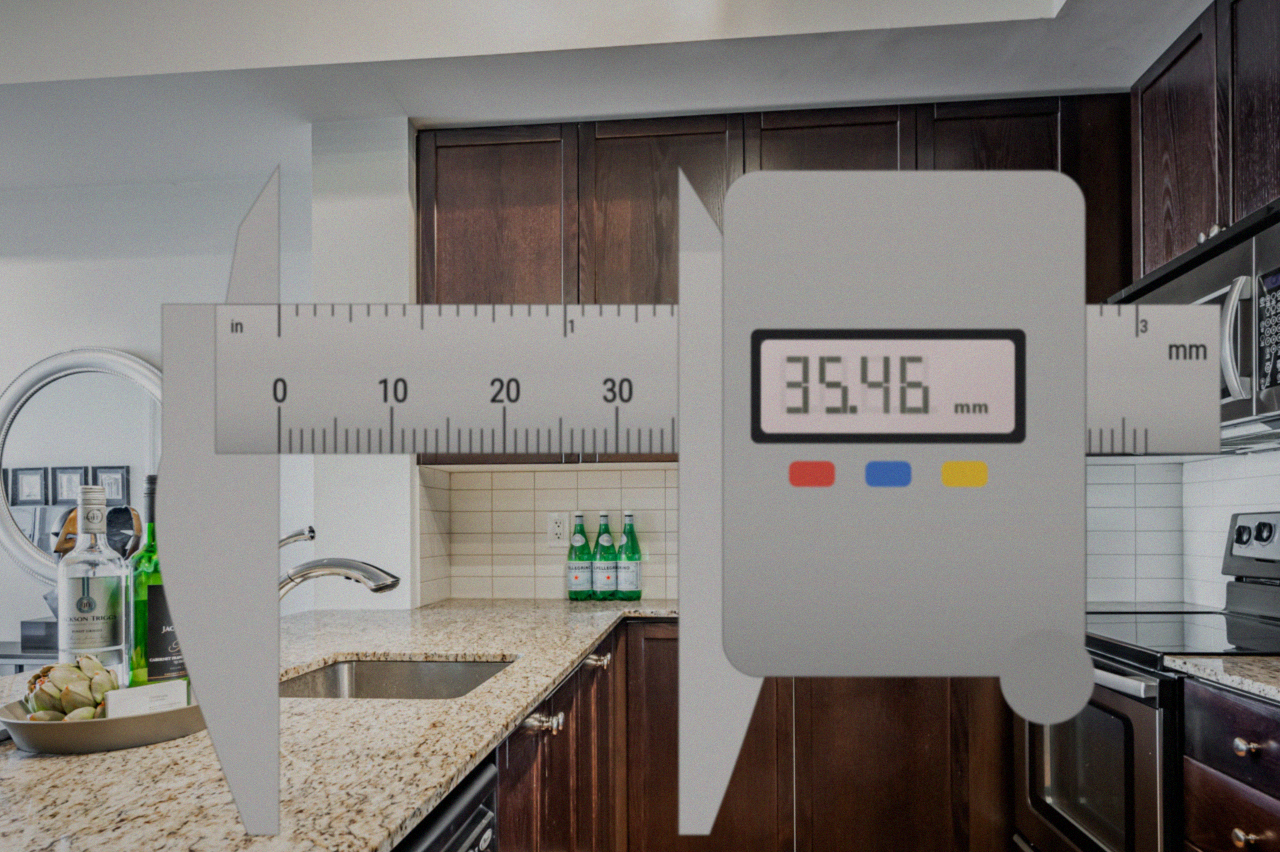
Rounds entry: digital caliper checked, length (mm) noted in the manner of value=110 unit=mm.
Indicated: value=35.46 unit=mm
